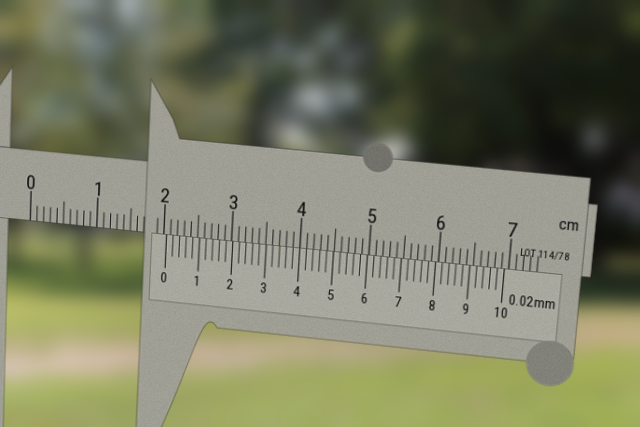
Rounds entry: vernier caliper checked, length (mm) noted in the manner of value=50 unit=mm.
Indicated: value=20.4 unit=mm
